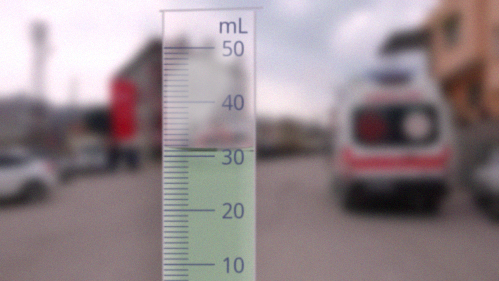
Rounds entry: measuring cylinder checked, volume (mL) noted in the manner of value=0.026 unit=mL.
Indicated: value=31 unit=mL
